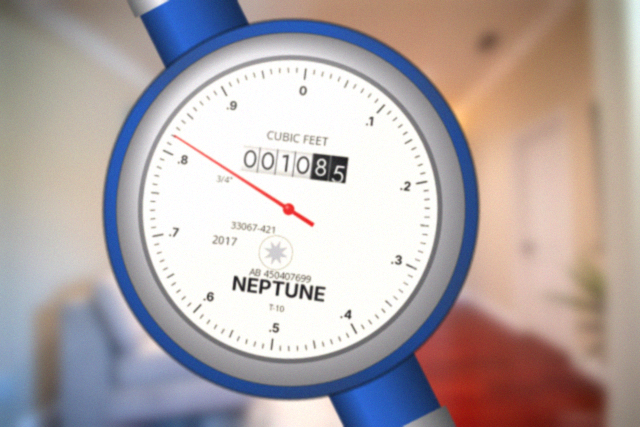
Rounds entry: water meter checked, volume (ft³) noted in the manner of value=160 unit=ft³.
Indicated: value=1084.82 unit=ft³
